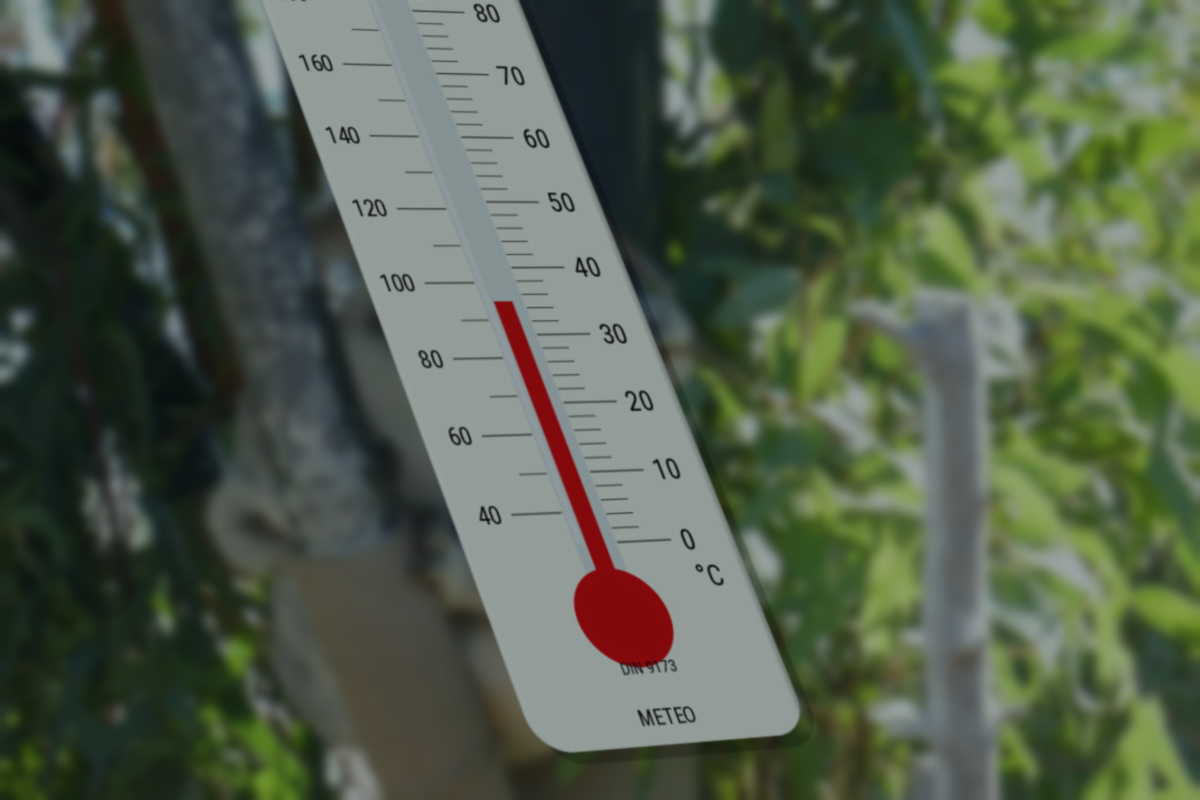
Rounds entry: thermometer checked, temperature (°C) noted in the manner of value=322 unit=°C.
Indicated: value=35 unit=°C
